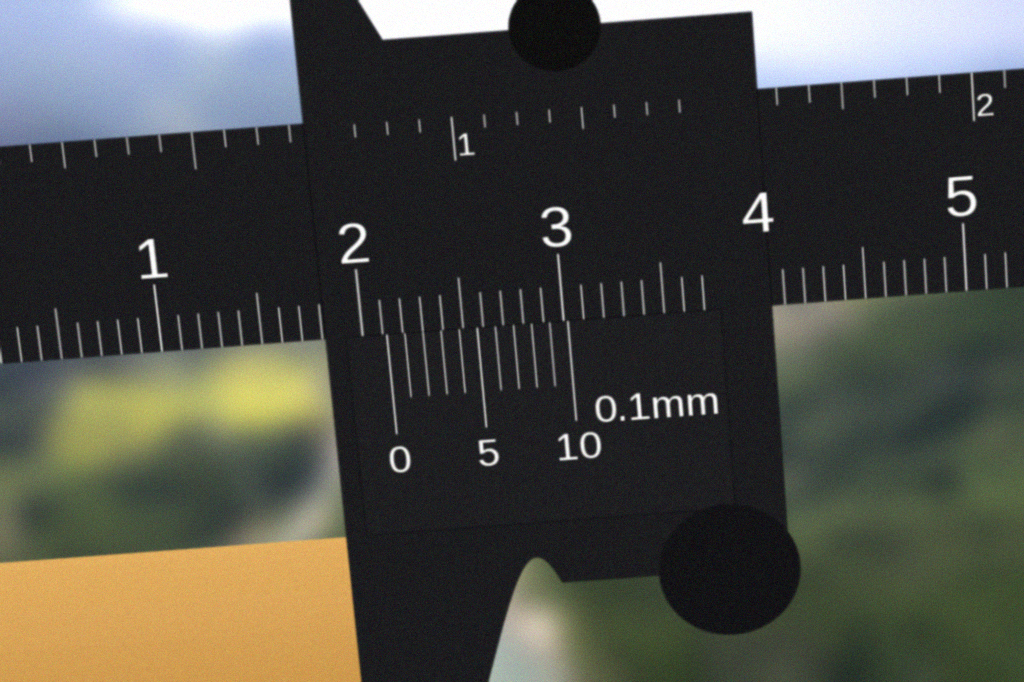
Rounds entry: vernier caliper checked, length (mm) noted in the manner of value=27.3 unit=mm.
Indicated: value=21.2 unit=mm
